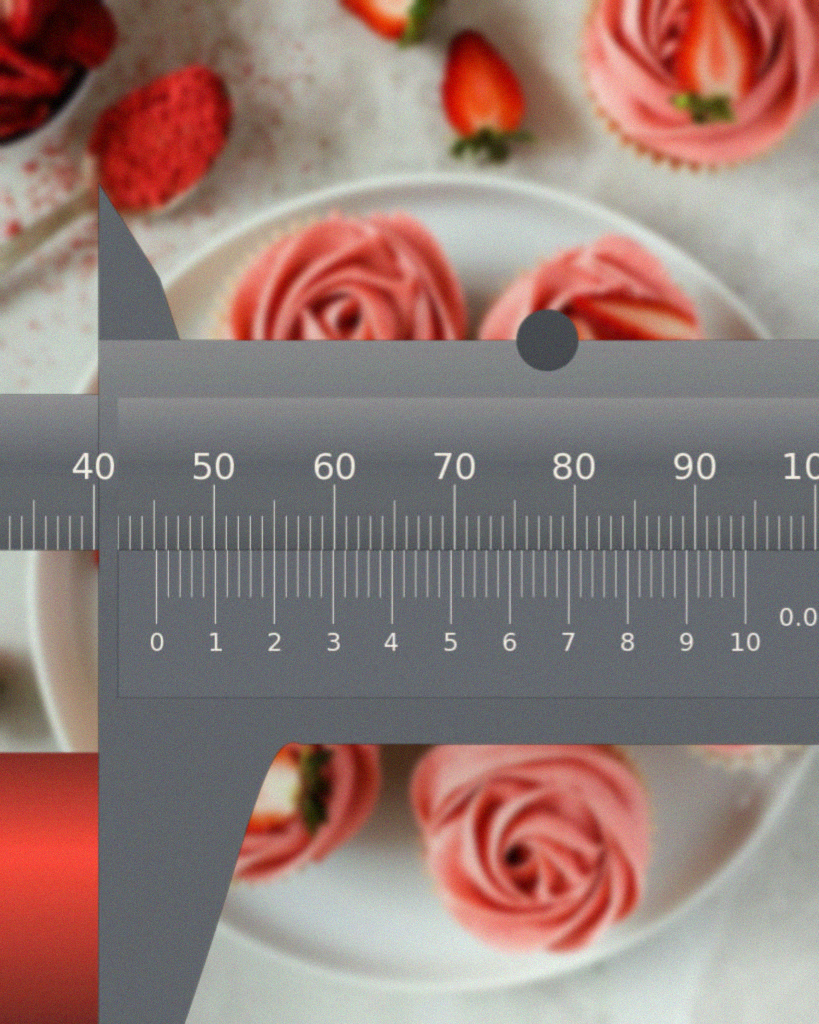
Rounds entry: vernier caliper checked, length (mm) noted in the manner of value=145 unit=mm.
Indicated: value=45.2 unit=mm
